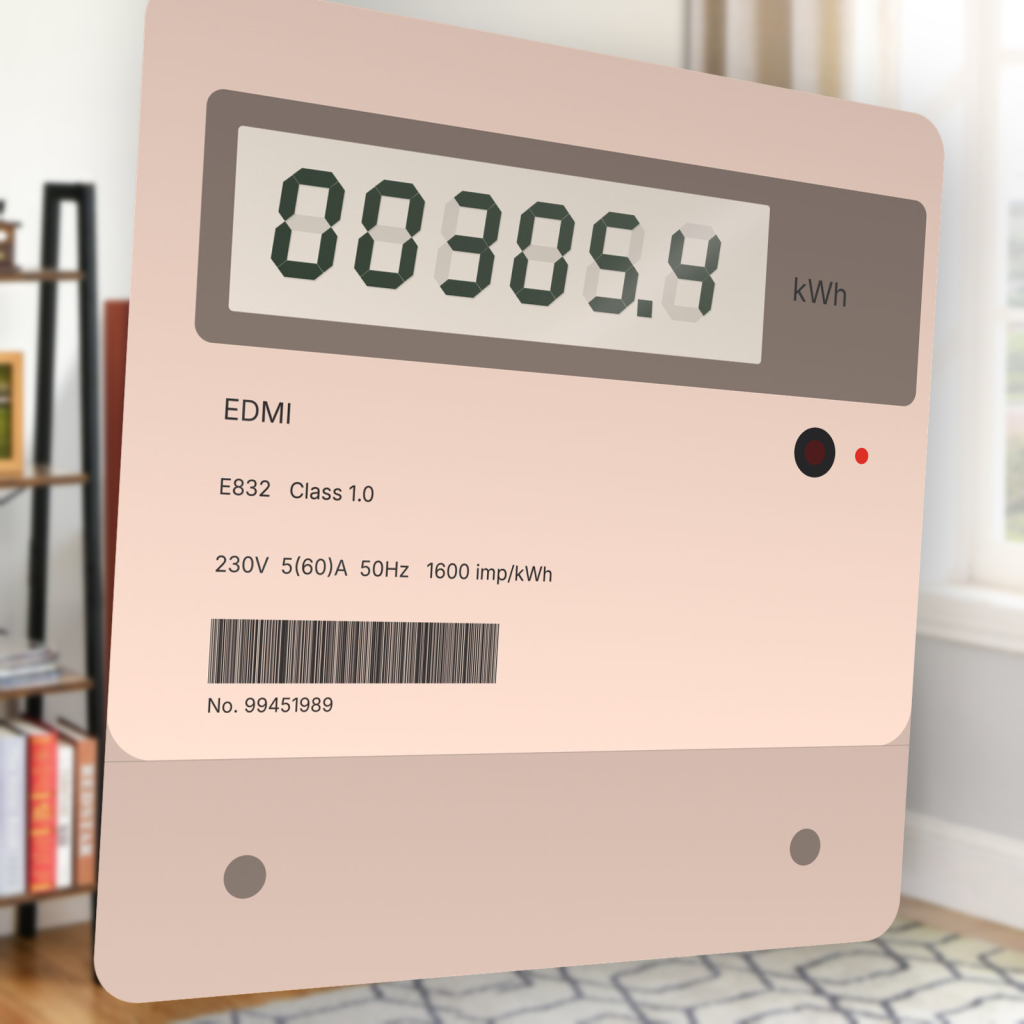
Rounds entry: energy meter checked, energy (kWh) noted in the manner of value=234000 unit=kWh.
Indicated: value=305.4 unit=kWh
